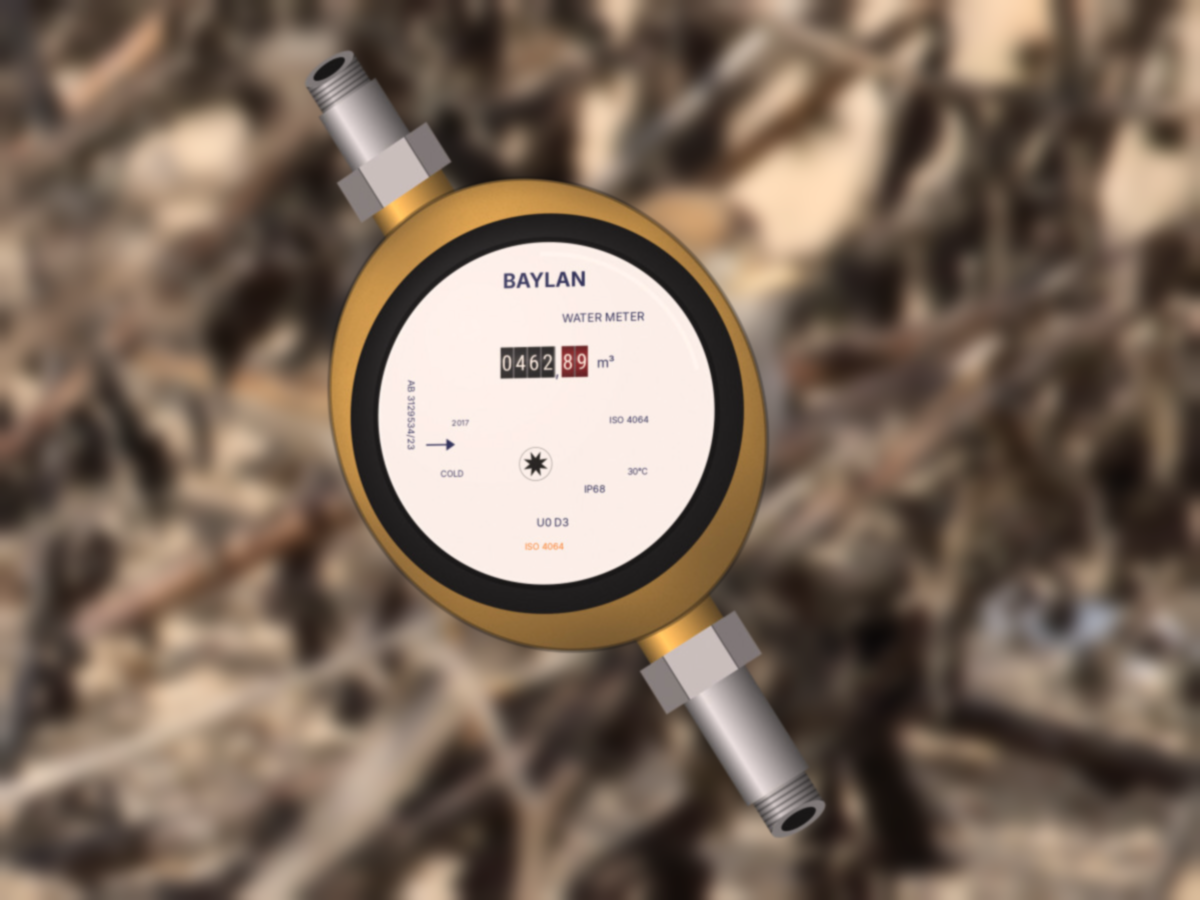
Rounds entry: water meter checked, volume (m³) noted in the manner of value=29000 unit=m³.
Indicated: value=462.89 unit=m³
